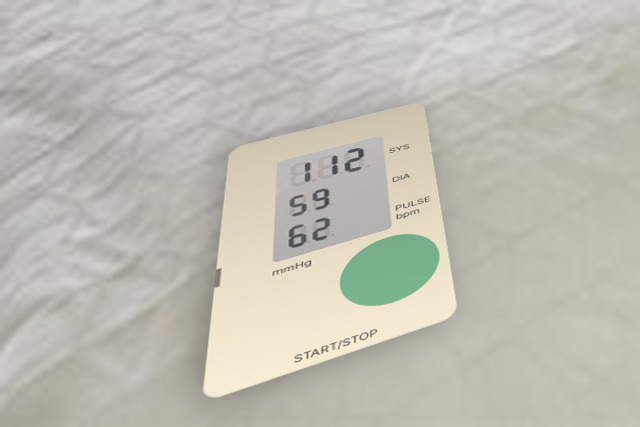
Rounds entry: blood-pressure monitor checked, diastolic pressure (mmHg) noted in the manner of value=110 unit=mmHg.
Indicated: value=59 unit=mmHg
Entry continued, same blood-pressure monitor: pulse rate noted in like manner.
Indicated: value=62 unit=bpm
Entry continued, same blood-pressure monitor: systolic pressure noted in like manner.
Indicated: value=112 unit=mmHg
